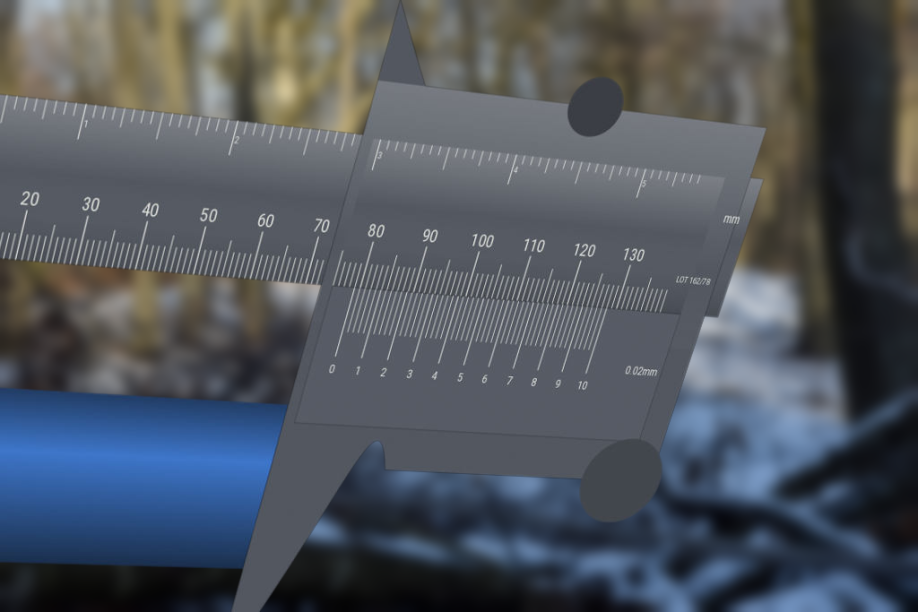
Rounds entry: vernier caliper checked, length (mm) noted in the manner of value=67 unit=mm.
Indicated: value=79.0 unit=mm
